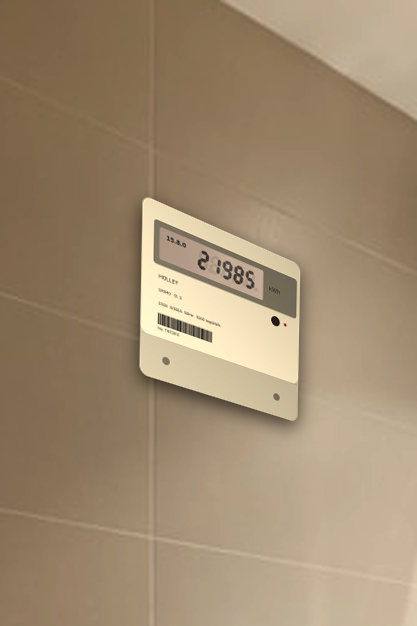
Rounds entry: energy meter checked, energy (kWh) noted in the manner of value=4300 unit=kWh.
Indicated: value=21985 unit=kWh
